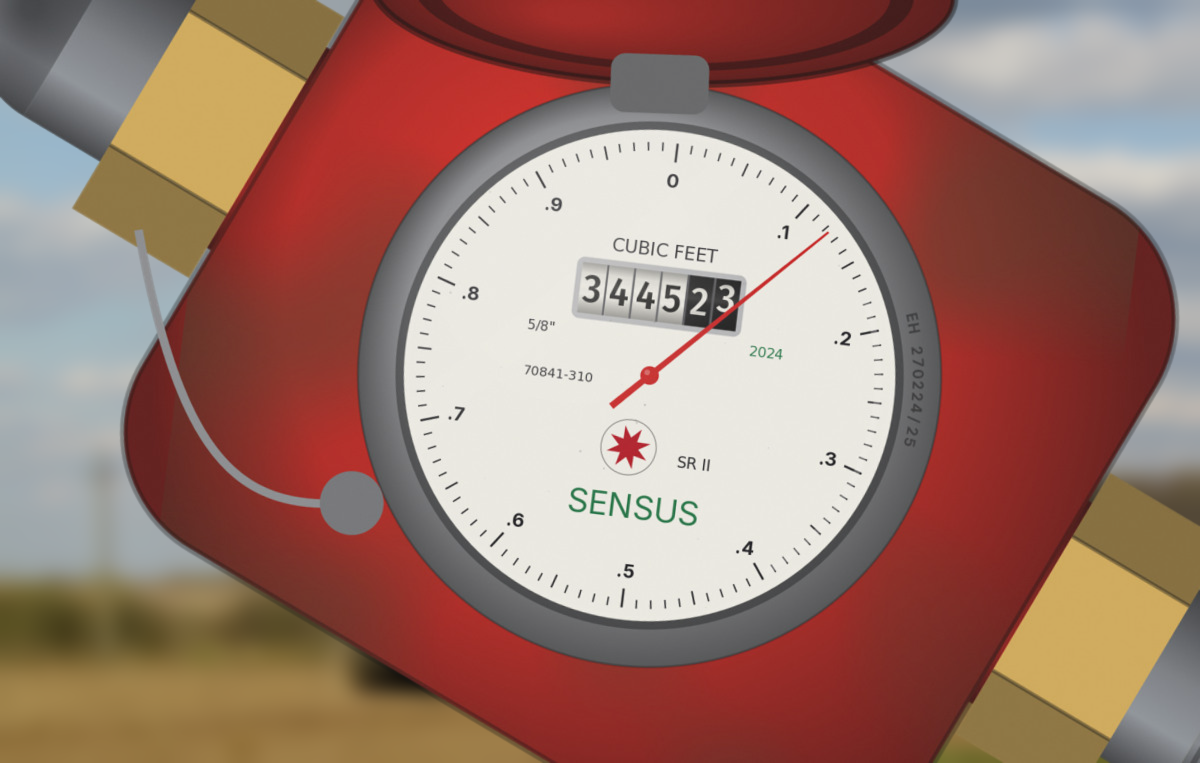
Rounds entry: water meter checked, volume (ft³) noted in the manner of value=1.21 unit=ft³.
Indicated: value=344523.12 unit=ft³
